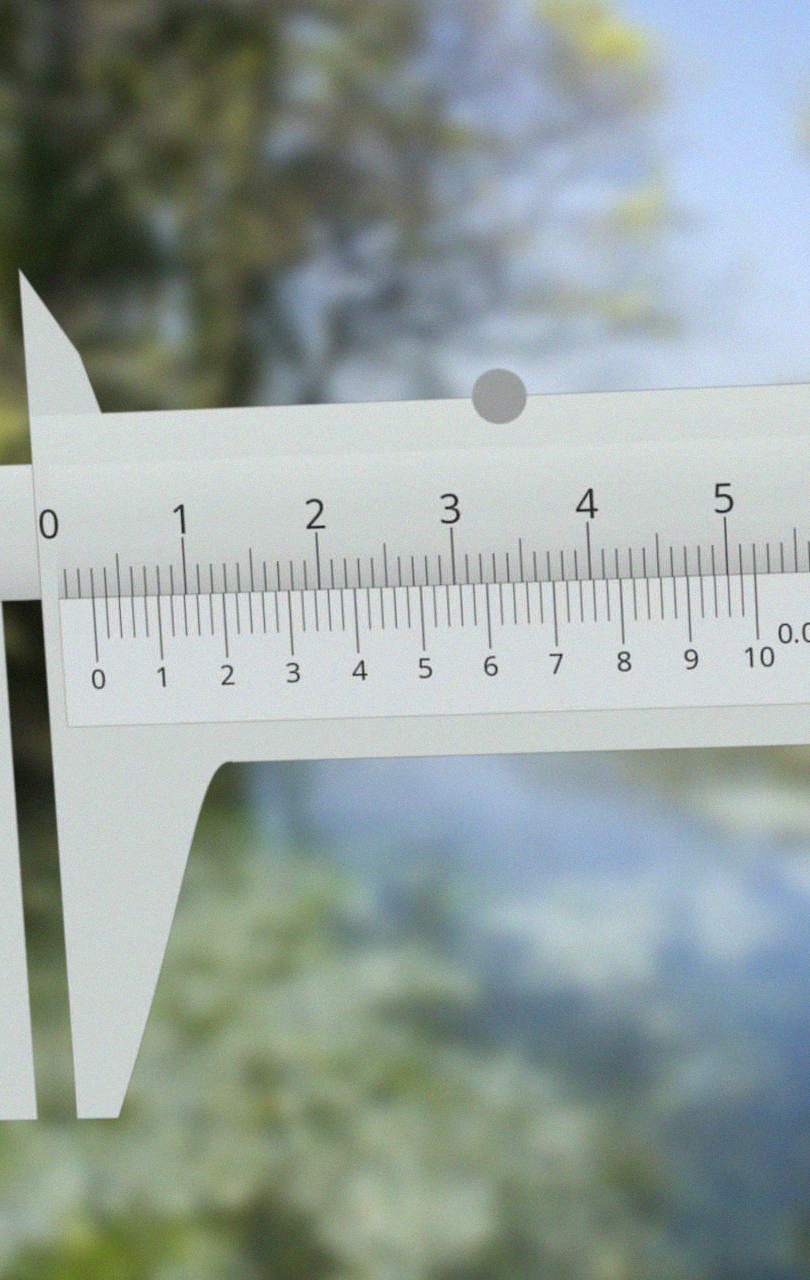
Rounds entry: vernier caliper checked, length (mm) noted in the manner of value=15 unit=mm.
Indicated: value=3.0 unit=mm
